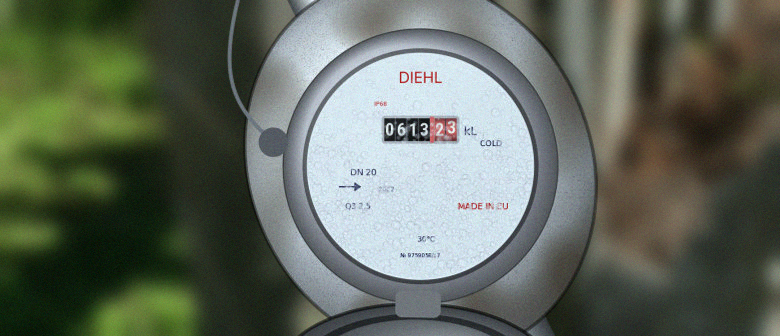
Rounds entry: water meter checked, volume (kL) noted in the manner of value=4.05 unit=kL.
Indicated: value=613.23 unit=kL
